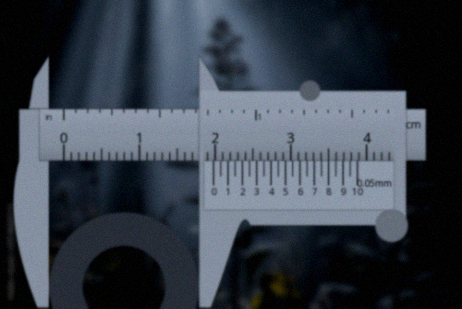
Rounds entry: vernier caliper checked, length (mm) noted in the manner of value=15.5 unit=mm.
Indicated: value=19.8 unit=mm
